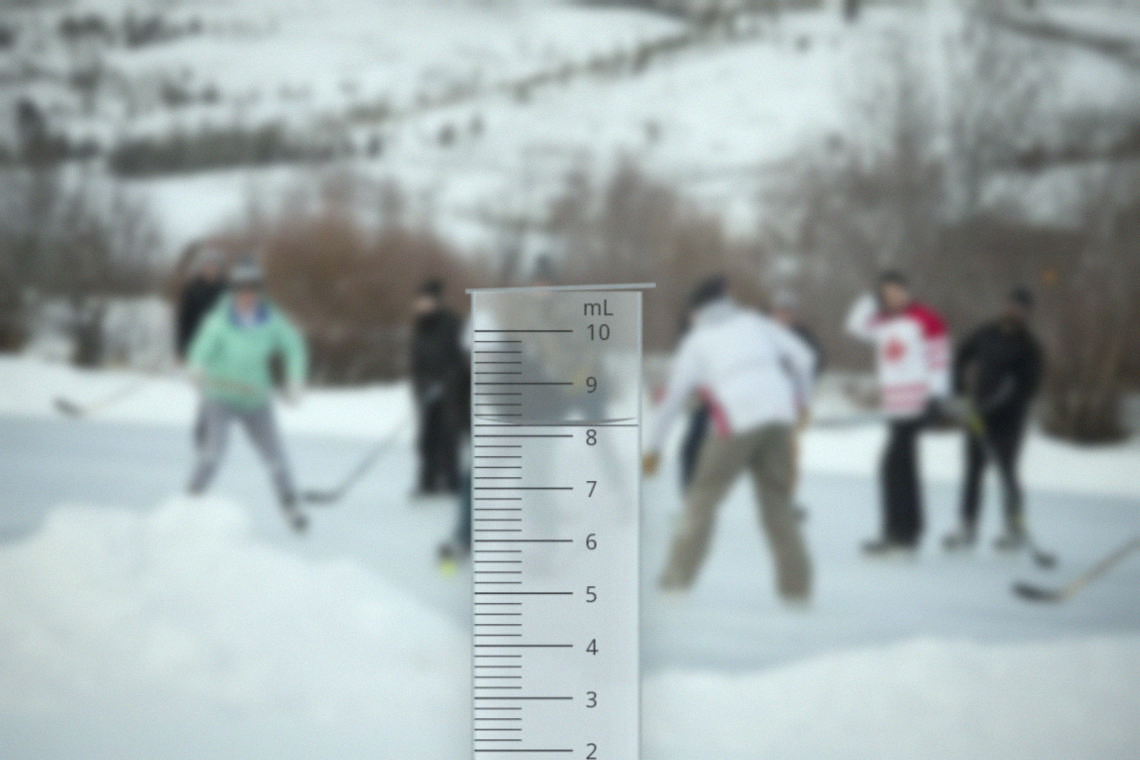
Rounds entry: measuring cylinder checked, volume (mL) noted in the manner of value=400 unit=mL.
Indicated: value=8.2 unit=mL
